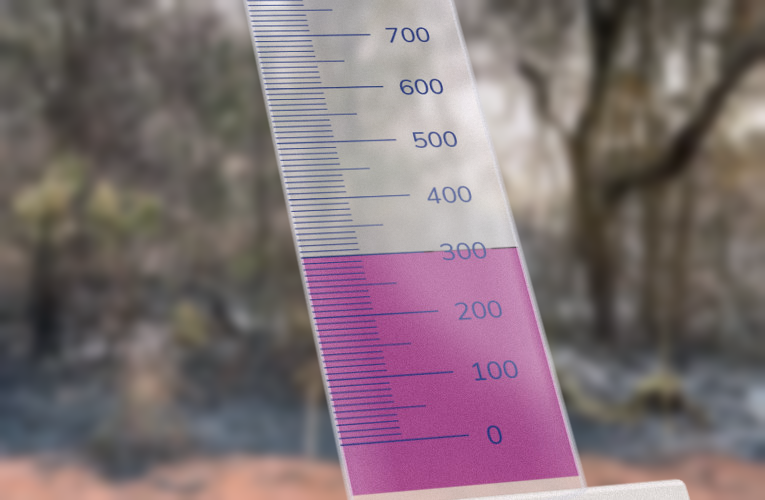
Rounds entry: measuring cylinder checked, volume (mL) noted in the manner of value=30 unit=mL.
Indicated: value=300 unit=mL
